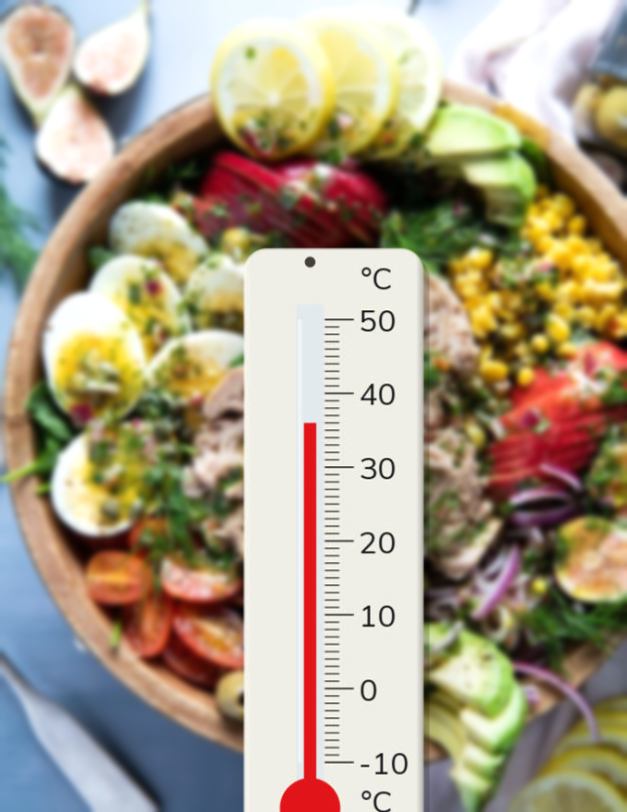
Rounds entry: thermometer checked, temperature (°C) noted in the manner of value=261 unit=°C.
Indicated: value=36 unit=°C
